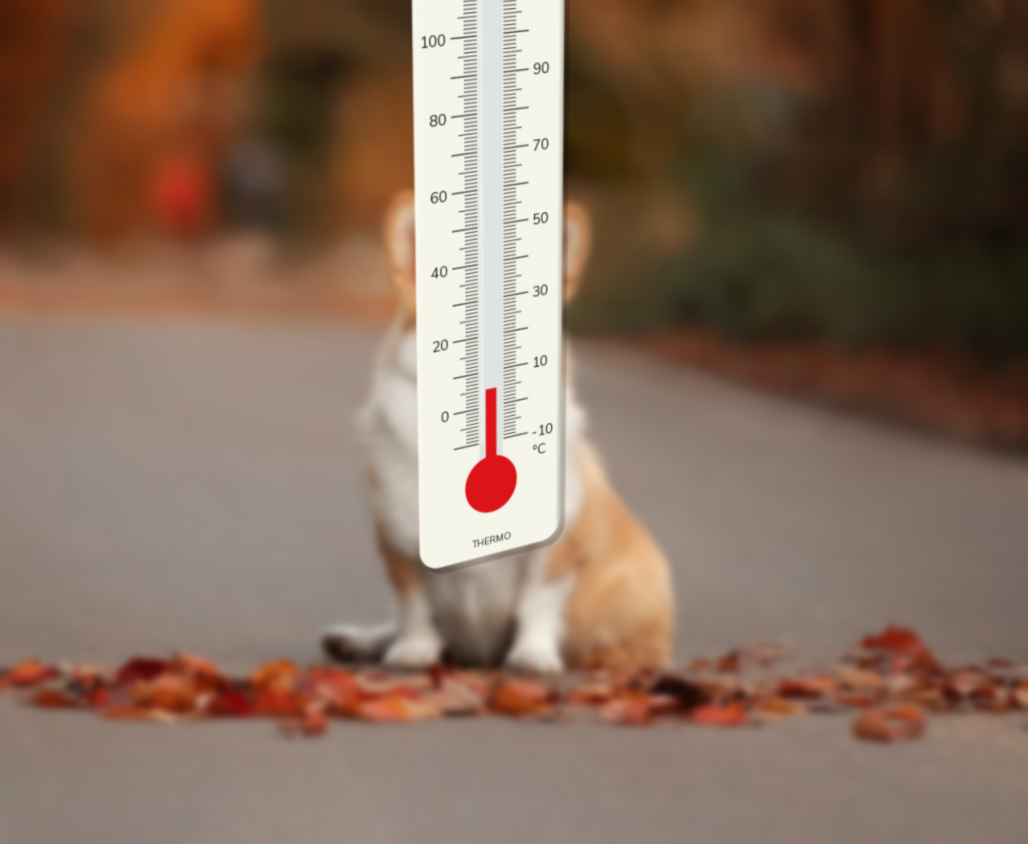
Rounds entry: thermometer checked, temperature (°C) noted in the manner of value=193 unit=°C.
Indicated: value=5 unit=°C
